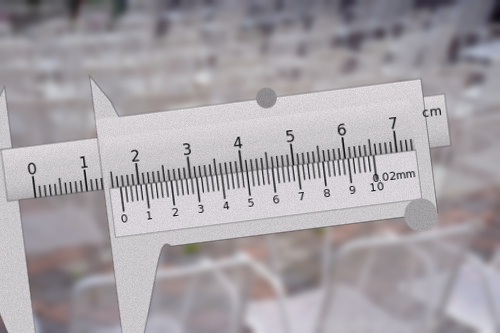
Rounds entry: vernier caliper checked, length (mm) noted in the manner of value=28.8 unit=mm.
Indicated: value=16.5 unit=mm
